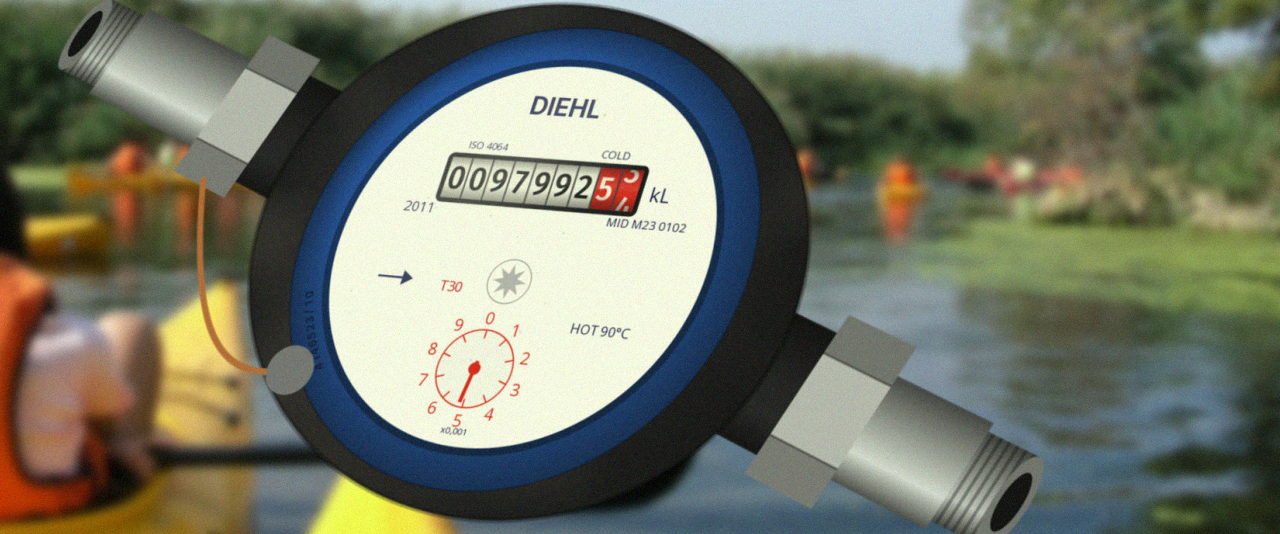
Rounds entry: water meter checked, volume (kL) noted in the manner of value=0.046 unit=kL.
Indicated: value=97992.535 unit=kL
